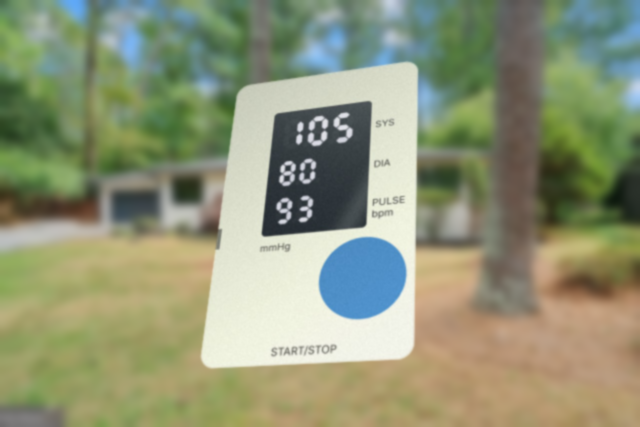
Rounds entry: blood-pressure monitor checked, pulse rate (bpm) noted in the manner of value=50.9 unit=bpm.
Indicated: value=93 unit=bpm
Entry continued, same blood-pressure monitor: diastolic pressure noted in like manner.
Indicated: value=80 unit=mmHg
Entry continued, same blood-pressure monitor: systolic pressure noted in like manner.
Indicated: value=105 unit=mmHg
